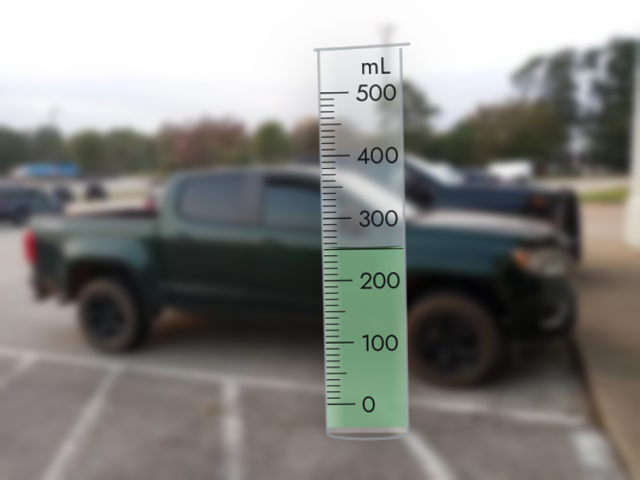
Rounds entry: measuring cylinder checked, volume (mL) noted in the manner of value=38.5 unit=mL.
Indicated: value=250 unit=mL
